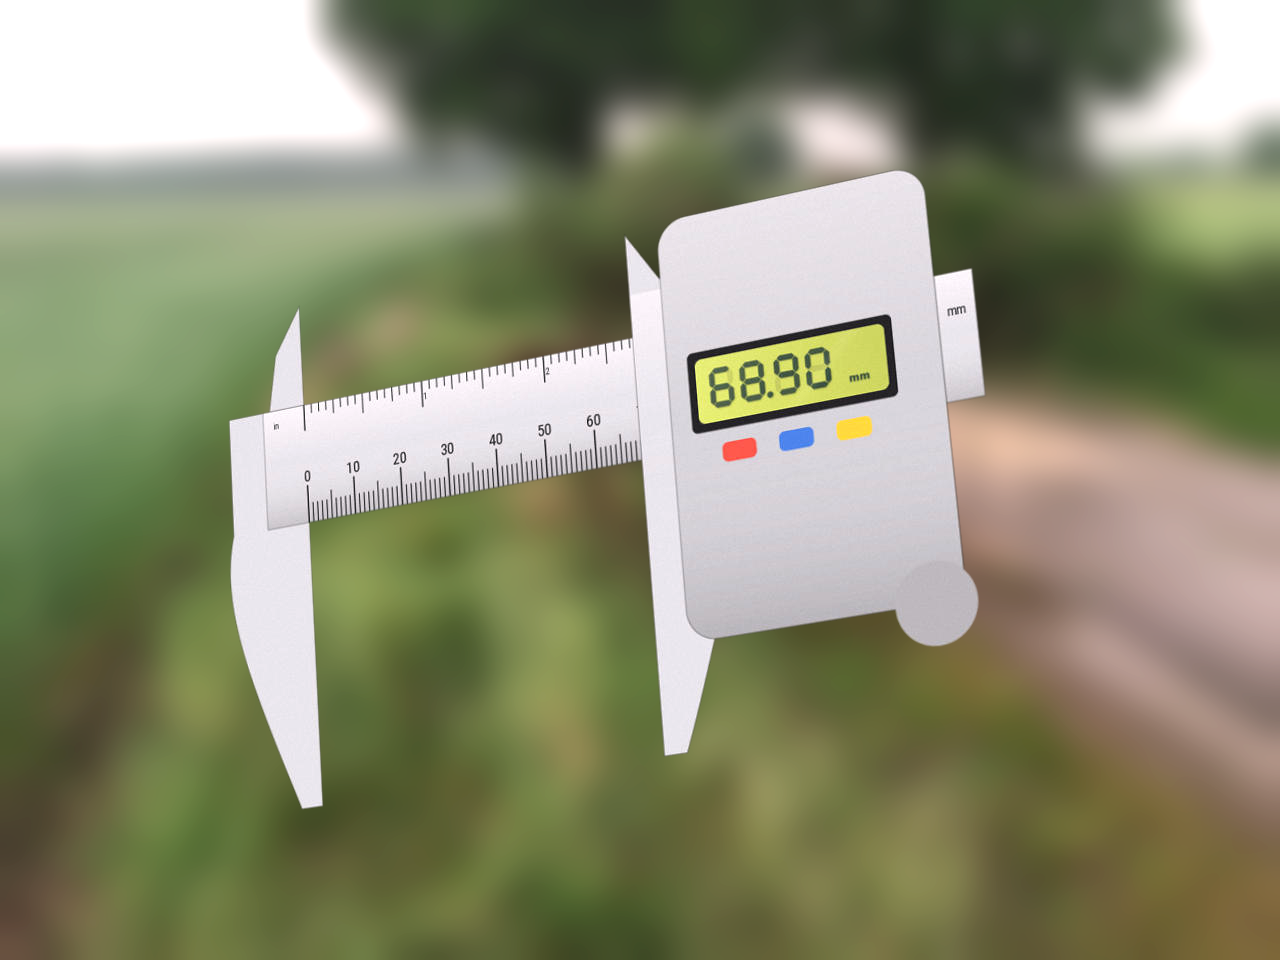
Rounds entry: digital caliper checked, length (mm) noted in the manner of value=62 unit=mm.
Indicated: value=68.90 unit=mm
